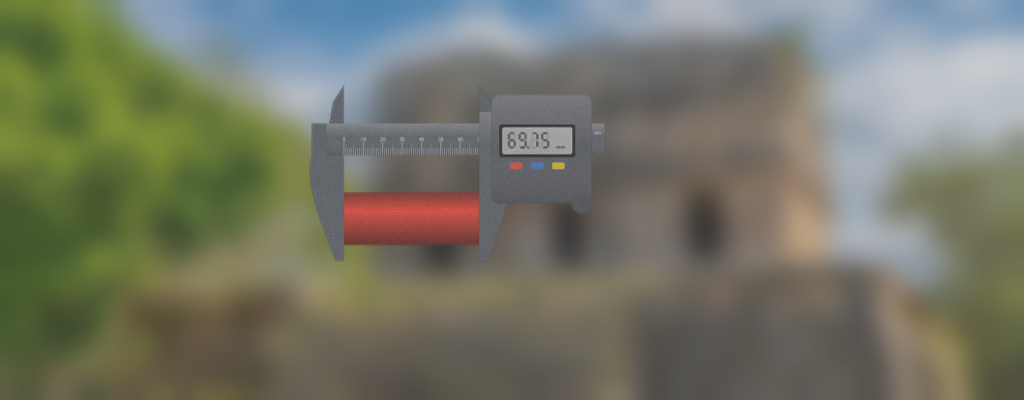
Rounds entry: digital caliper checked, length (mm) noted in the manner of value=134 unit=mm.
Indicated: value=69.75 unit=mm
